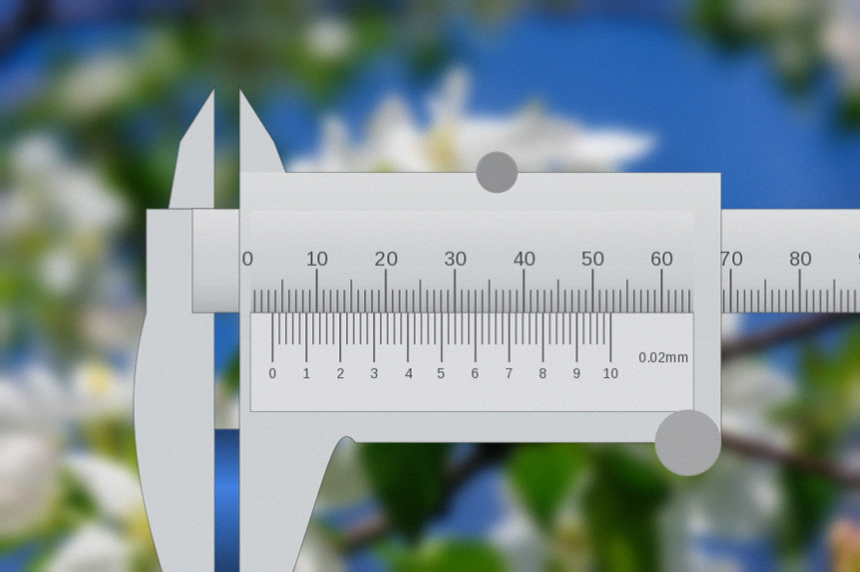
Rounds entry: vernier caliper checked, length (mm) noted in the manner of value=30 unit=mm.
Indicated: value=3.6 unit=mm
